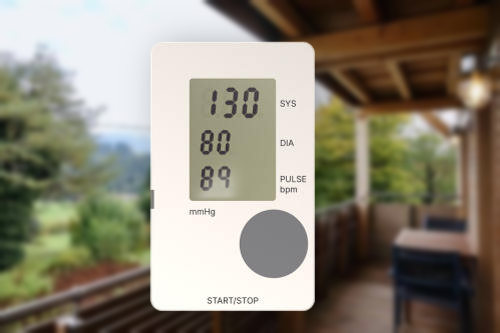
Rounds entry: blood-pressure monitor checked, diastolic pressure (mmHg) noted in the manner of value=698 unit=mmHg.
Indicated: value=80 unit=mmHg
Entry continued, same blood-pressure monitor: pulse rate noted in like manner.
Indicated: value=89 unit=bpm
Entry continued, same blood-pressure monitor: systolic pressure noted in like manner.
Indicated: value=130 unit=mmHg
